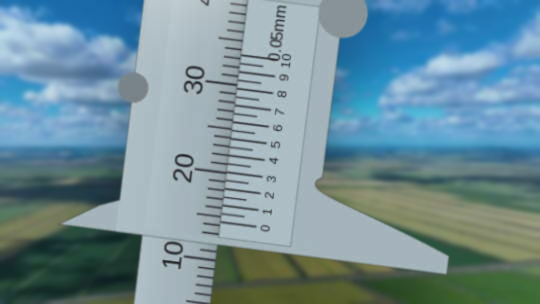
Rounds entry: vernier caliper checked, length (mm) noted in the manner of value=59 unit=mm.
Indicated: value=14.4 unit=mm
